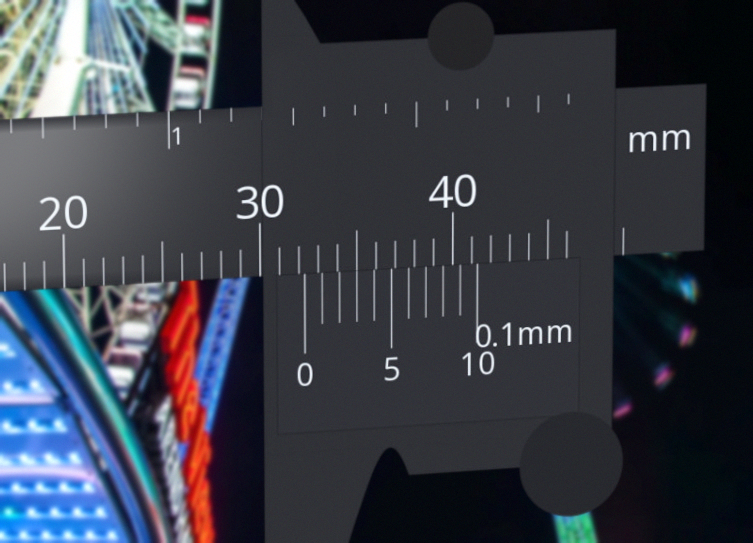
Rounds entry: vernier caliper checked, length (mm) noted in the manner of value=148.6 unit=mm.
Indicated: value=32.3 unit=mm
